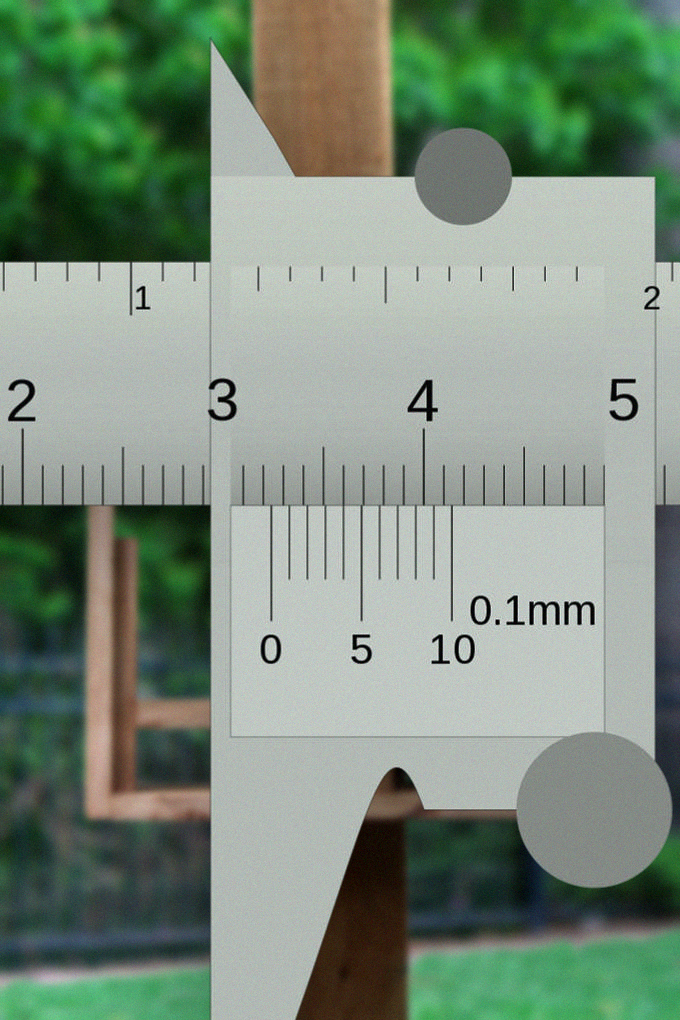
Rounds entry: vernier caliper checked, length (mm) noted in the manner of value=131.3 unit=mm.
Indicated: value=32.4 unit=mm
